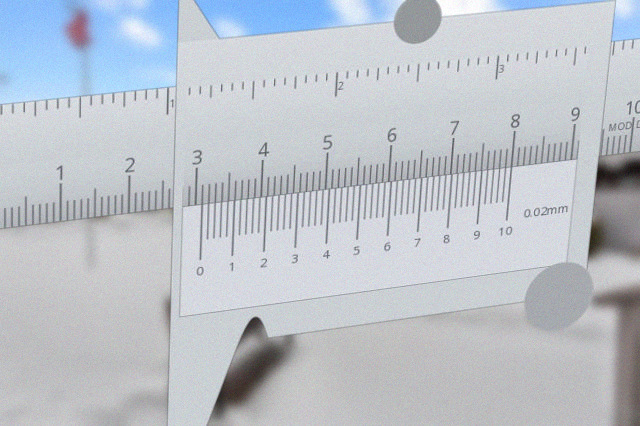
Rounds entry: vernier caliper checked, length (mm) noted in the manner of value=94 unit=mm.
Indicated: value=31.0 unit=mm
